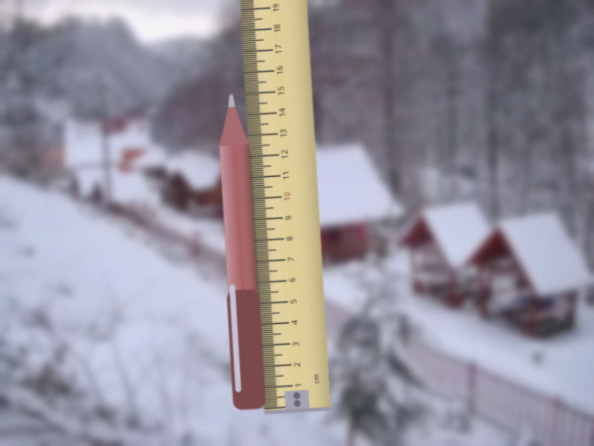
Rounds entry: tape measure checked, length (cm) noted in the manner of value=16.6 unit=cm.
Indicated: value=15 unit=cm
